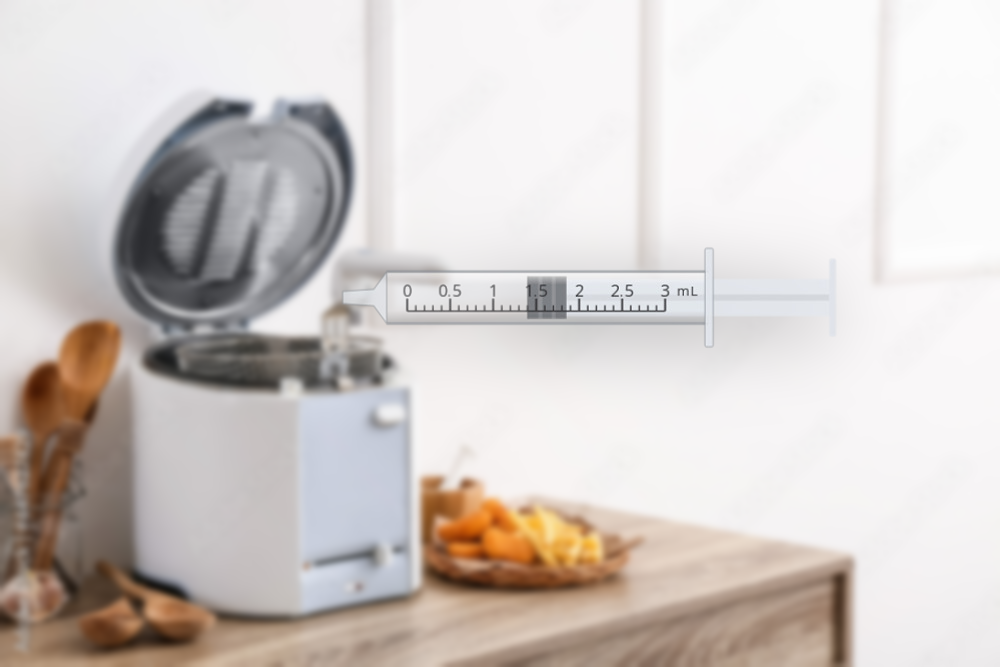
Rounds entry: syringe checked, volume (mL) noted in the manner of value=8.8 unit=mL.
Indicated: value=1.4 unit=mL
